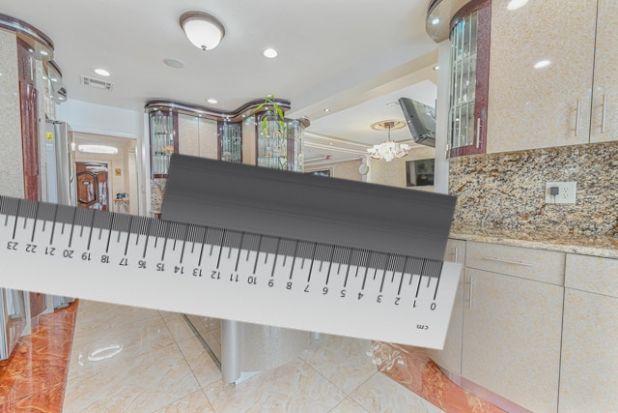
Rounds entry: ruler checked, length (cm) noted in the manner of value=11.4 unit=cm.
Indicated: value=15.5 unit=cm
